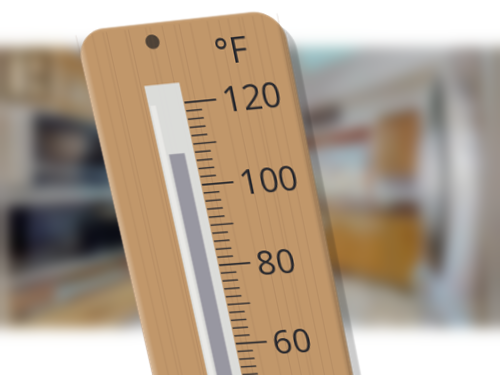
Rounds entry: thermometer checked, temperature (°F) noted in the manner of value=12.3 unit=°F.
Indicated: value=108 unit=°F
